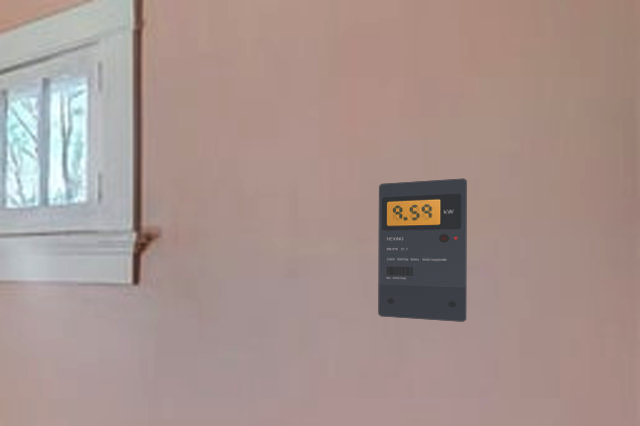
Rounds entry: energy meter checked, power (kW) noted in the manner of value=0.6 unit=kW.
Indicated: value=9.59 unit=kW
